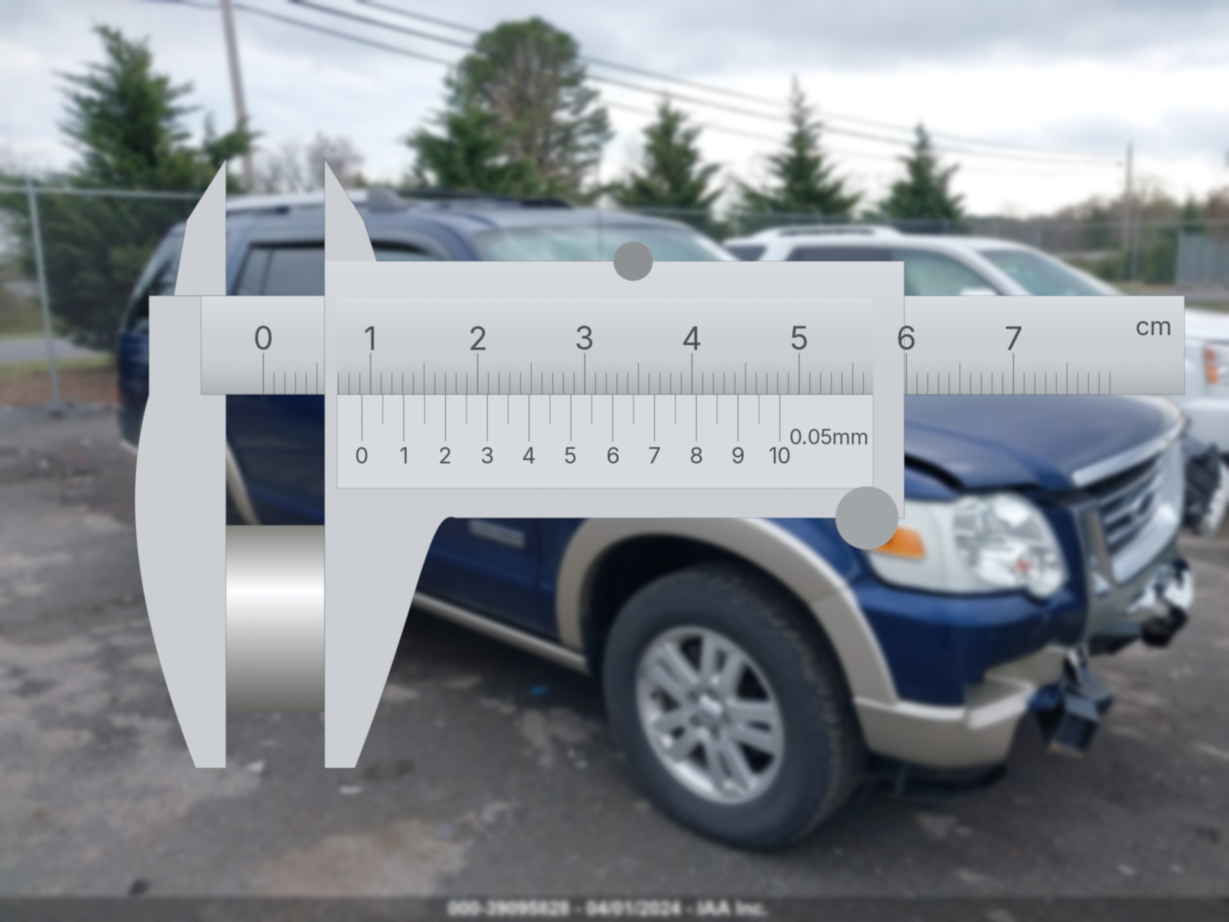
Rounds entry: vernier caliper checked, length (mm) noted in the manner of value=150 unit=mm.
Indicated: value=9.2 unit=mm
